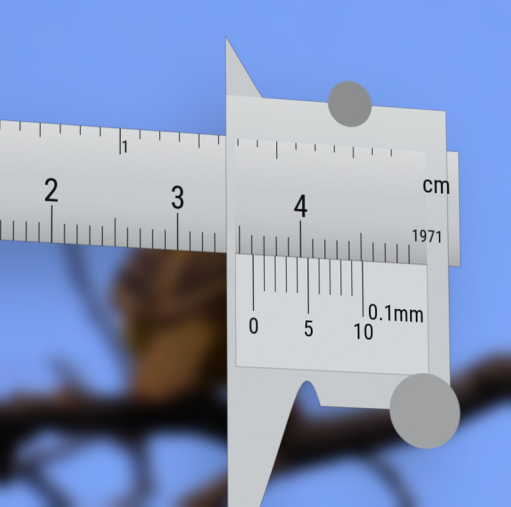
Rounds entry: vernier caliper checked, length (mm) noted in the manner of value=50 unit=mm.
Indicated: value=36.1 unit=mm
